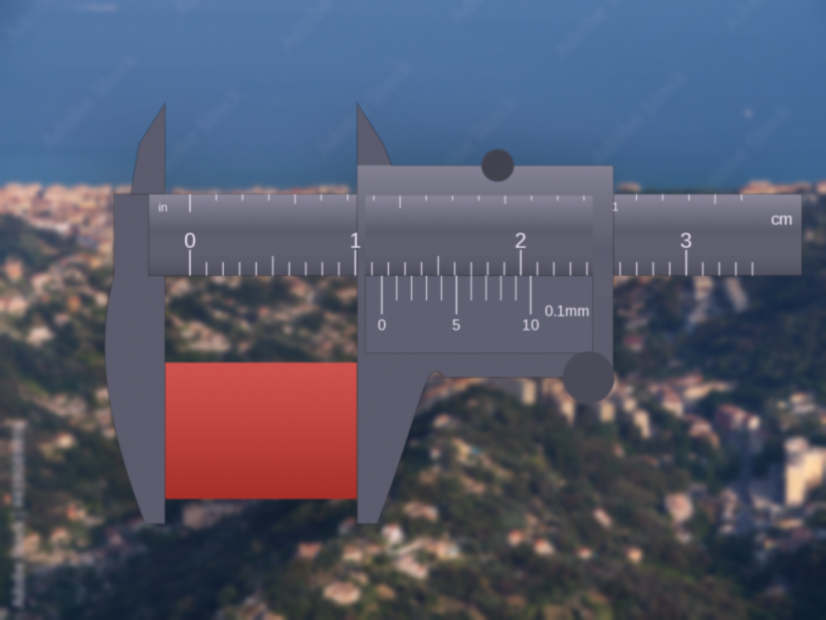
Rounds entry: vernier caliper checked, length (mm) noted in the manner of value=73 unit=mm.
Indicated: value=11.6 unit=mm
